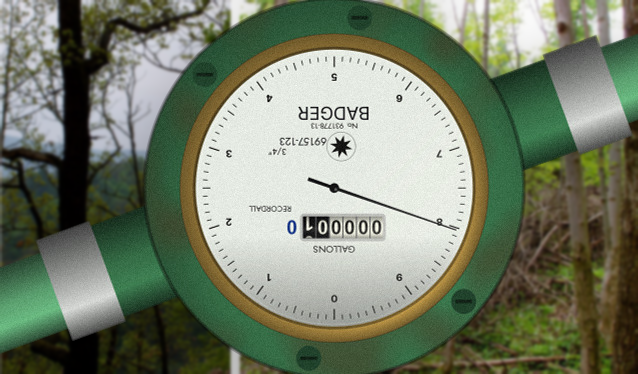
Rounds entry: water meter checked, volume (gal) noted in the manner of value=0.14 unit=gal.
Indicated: value=8.0 unit=gal
